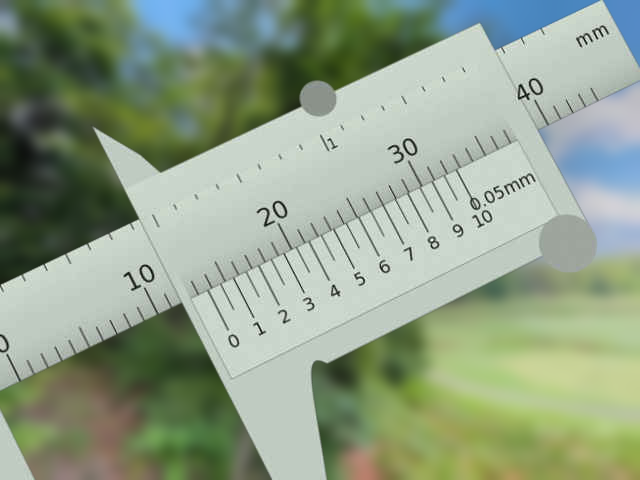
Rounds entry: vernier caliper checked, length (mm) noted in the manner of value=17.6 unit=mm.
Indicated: value=13.7 unit=mm
